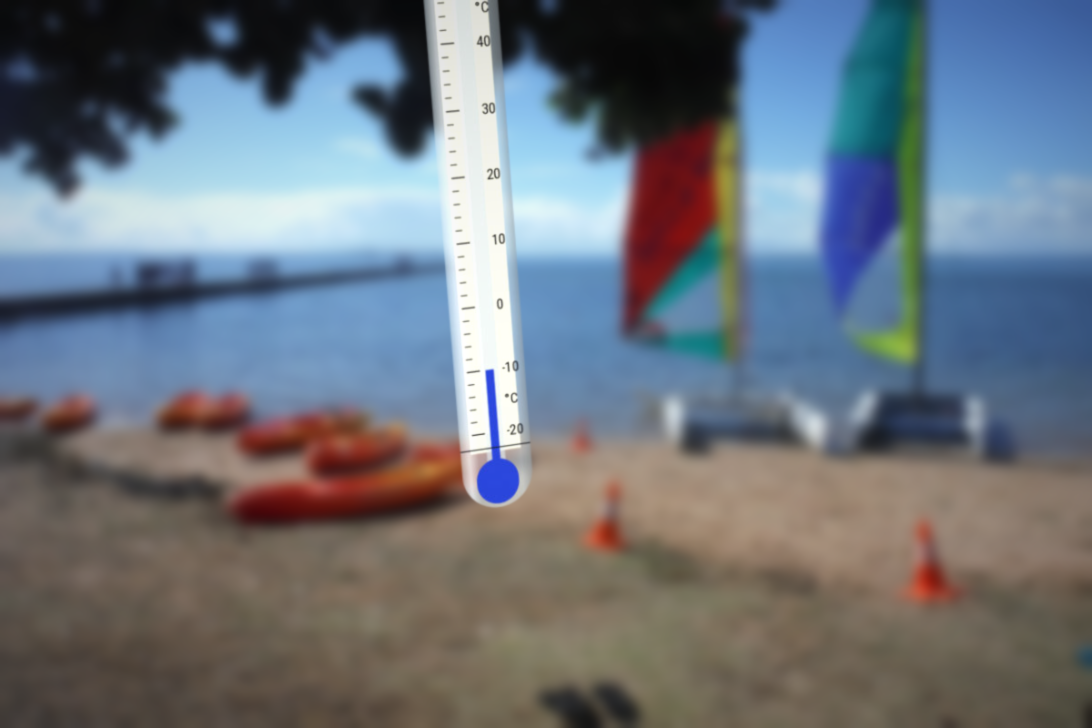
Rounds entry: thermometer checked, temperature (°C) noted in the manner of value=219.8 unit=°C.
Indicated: value=-10 unit=°C
